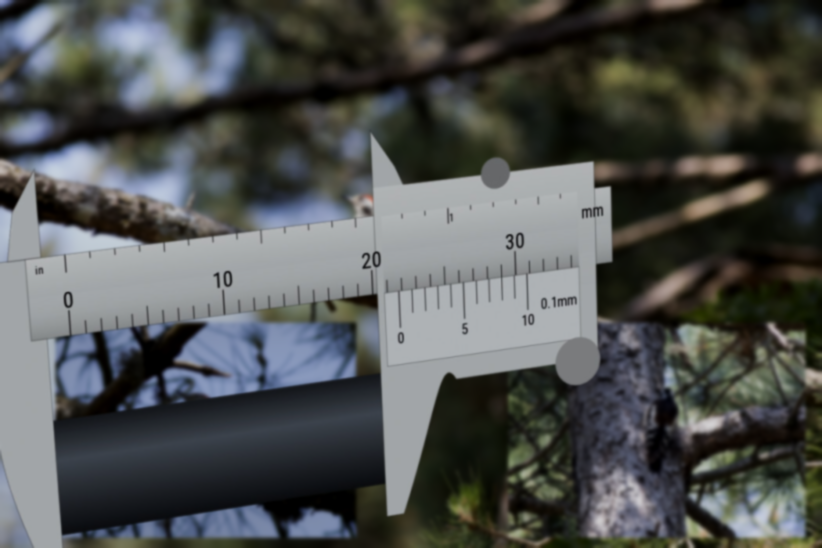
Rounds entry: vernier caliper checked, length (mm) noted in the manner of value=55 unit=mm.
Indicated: value=21.8 unit=mm
